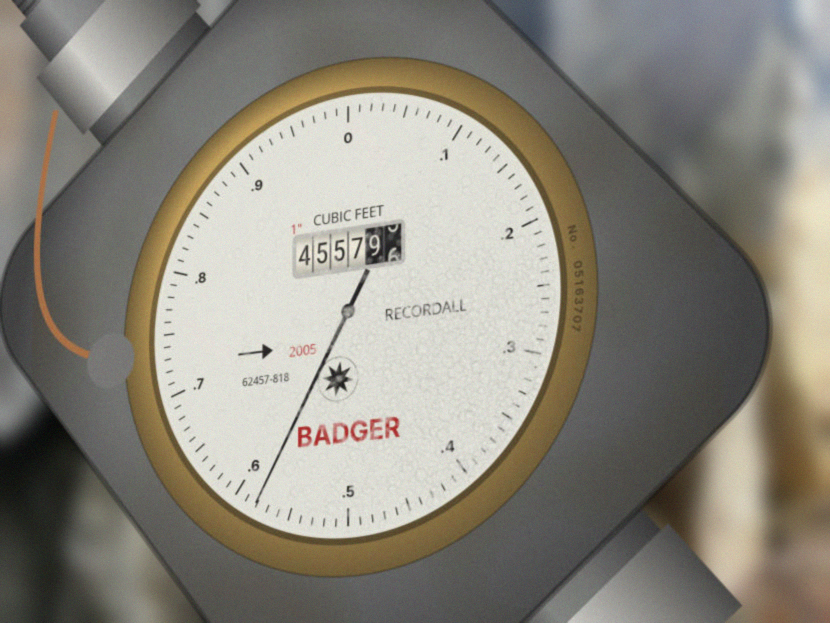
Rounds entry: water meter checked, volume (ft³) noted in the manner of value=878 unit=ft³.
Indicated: value=455795.58 unit=ft³
